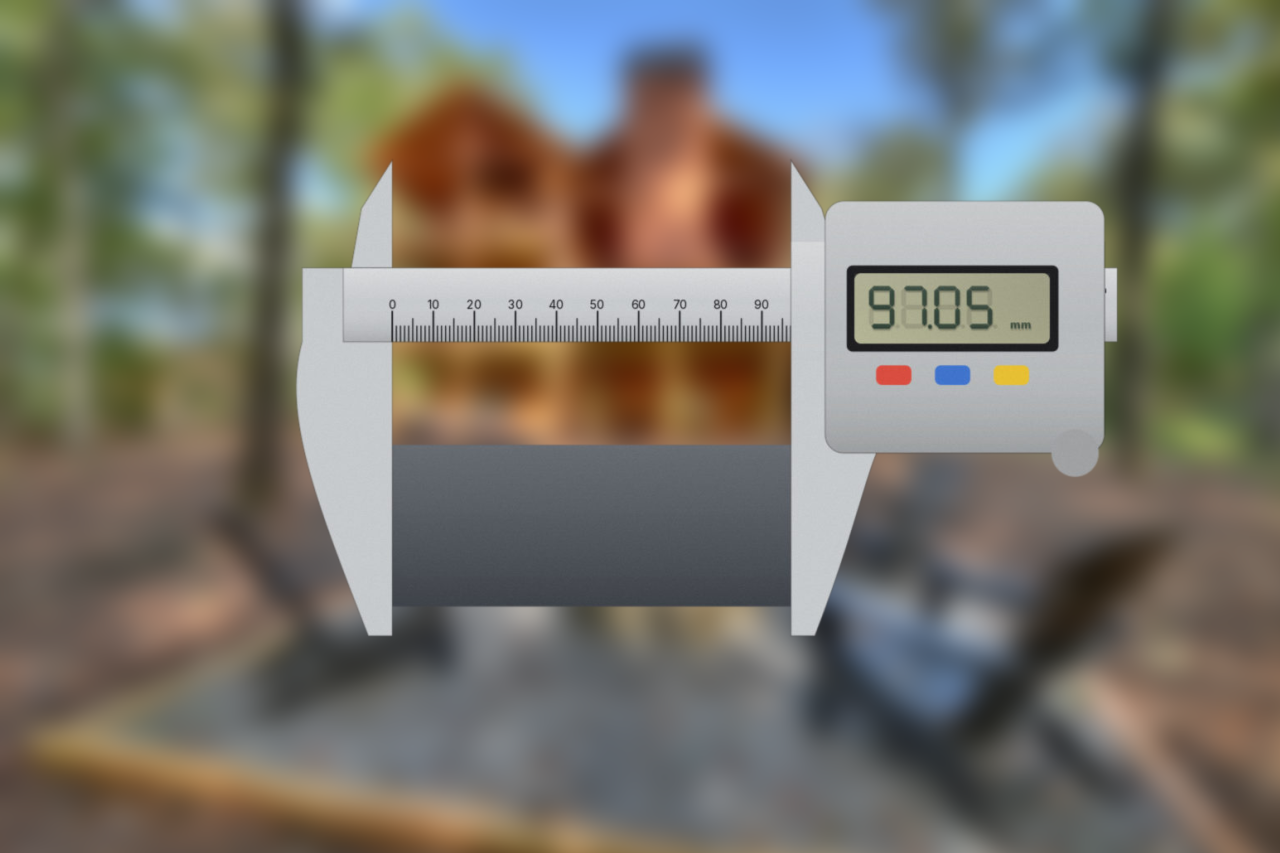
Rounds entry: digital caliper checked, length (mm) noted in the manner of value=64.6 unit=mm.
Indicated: value=97.05 unit=mm
